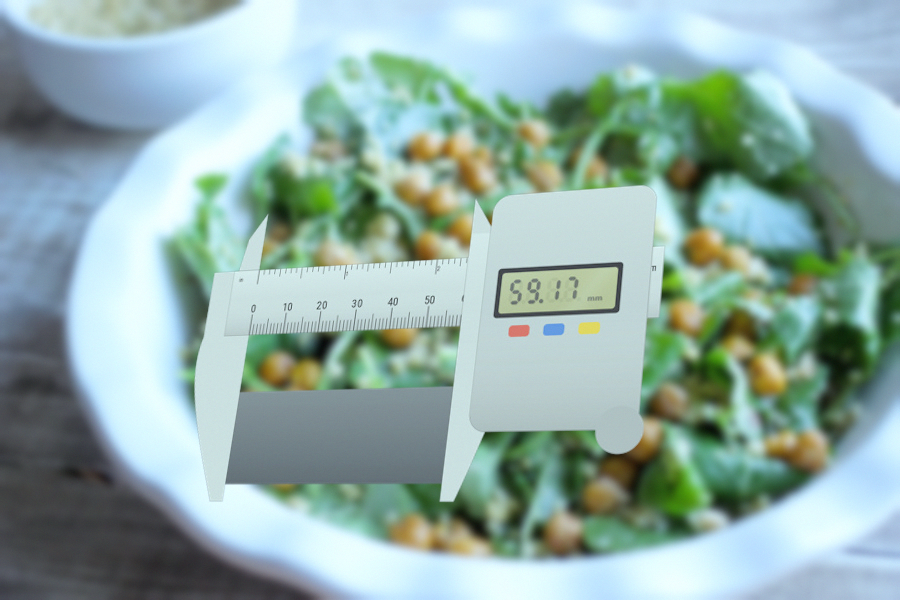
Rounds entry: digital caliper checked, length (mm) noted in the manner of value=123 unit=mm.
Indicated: value=59.17 unit=mm
